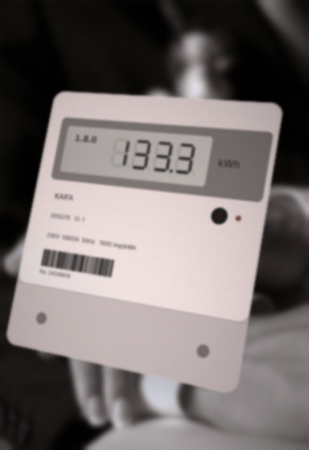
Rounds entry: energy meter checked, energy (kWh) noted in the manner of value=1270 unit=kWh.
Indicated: value=133.3 unit=kWh
